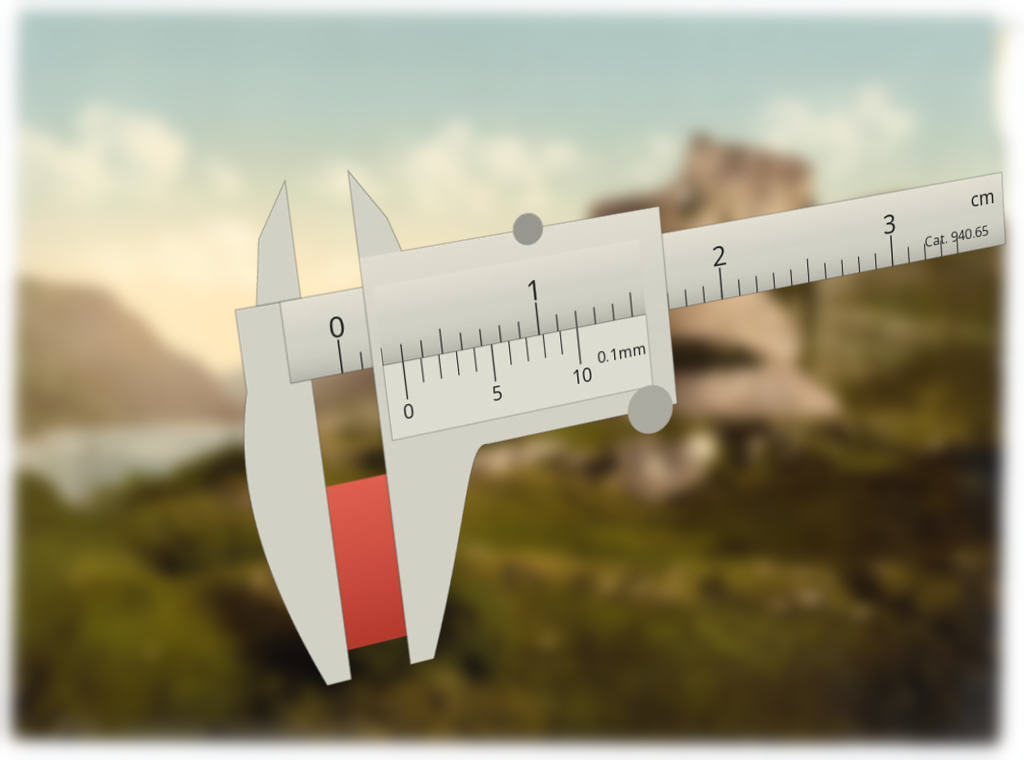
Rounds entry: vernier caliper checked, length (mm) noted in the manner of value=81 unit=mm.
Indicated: value=3.0 unit=mm
